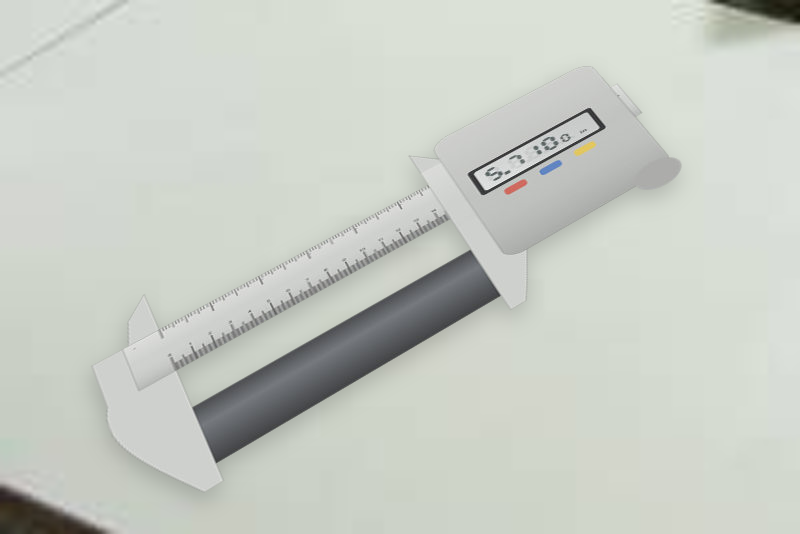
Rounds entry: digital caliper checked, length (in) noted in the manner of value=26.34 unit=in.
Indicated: value=5.7100 unit=in
